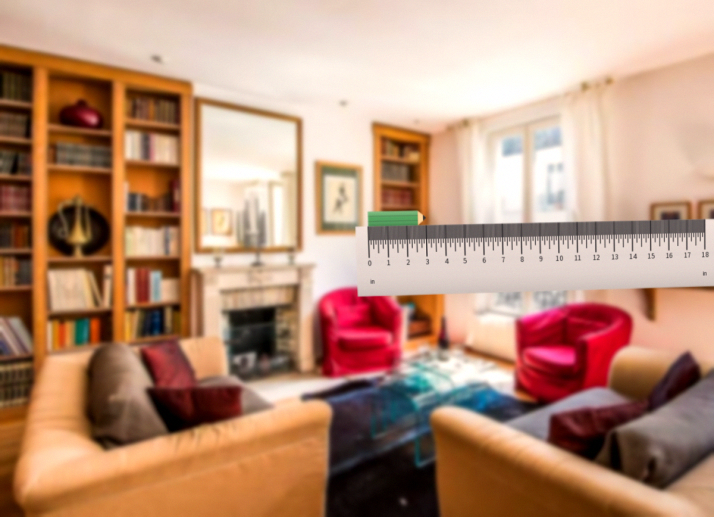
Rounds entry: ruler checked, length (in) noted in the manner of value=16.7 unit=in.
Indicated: value=3 unit=in
